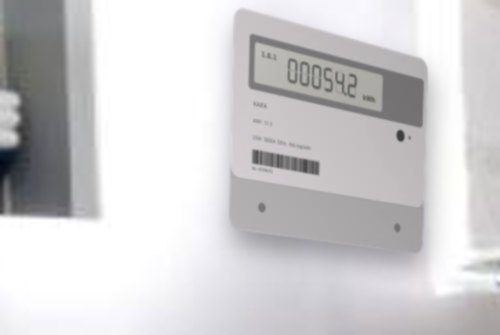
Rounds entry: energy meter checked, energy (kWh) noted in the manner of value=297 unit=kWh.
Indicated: value=54.2 unit=kWh
